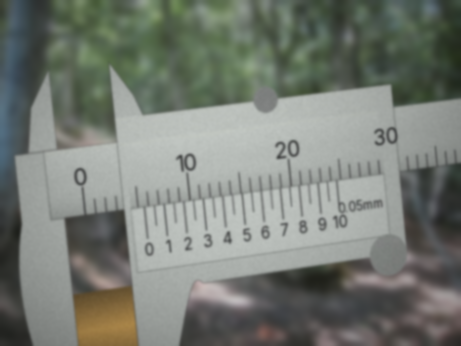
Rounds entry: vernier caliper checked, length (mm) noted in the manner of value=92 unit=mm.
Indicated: value=5.6 unit=mm
